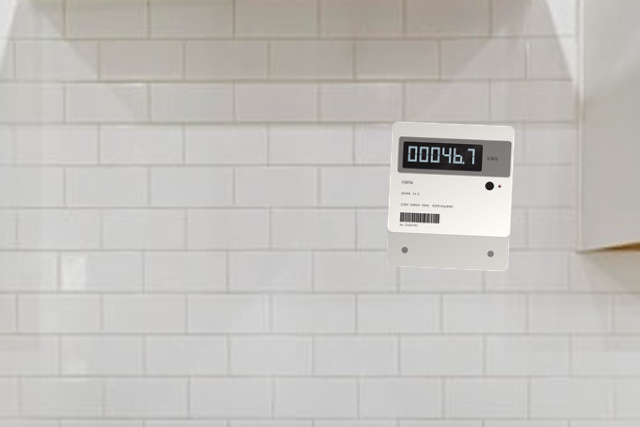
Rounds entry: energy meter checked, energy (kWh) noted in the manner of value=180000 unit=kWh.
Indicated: value=46.7 unit=kWh
